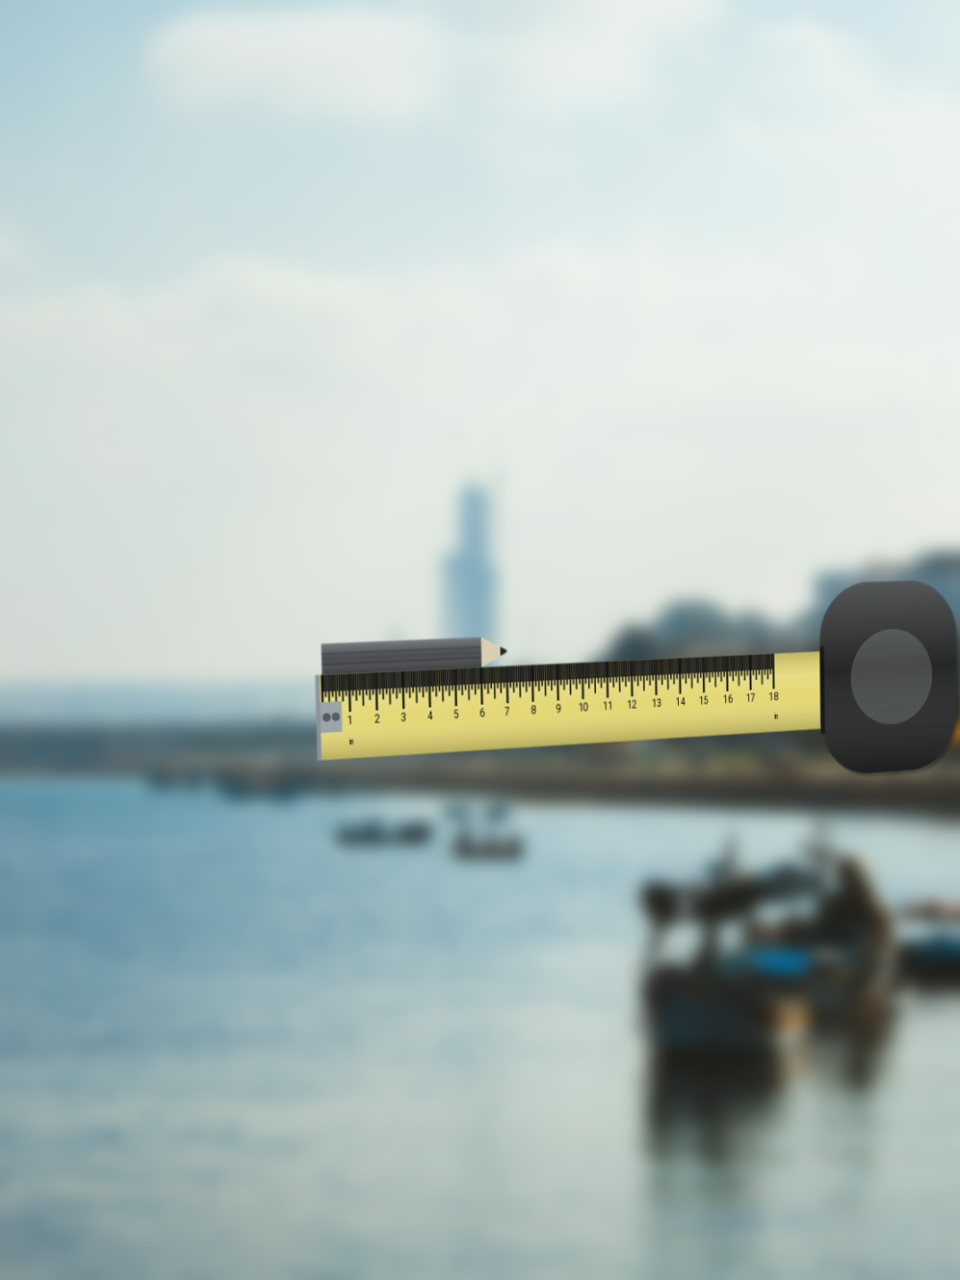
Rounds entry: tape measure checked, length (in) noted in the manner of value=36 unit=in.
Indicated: value=7 unit=in
